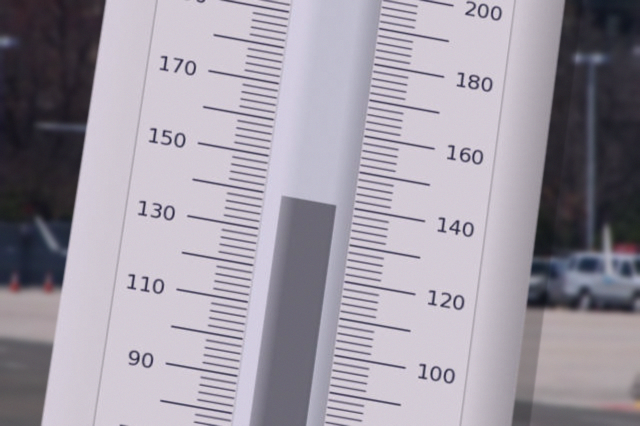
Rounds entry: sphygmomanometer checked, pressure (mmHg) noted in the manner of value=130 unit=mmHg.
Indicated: value=140 unit=mmHg
